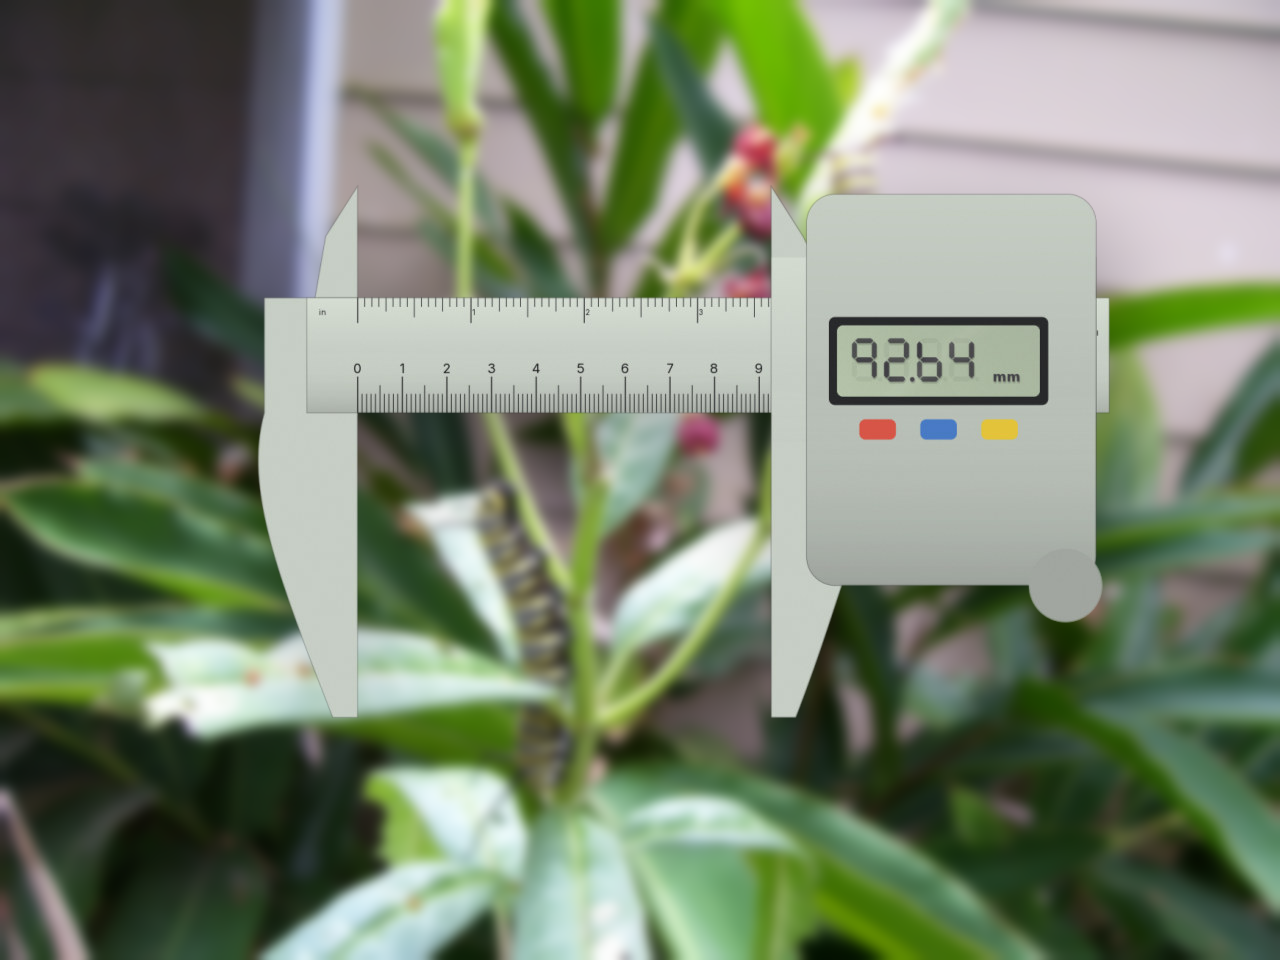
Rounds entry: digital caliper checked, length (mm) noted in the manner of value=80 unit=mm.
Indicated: value=92.64 unit=mm
